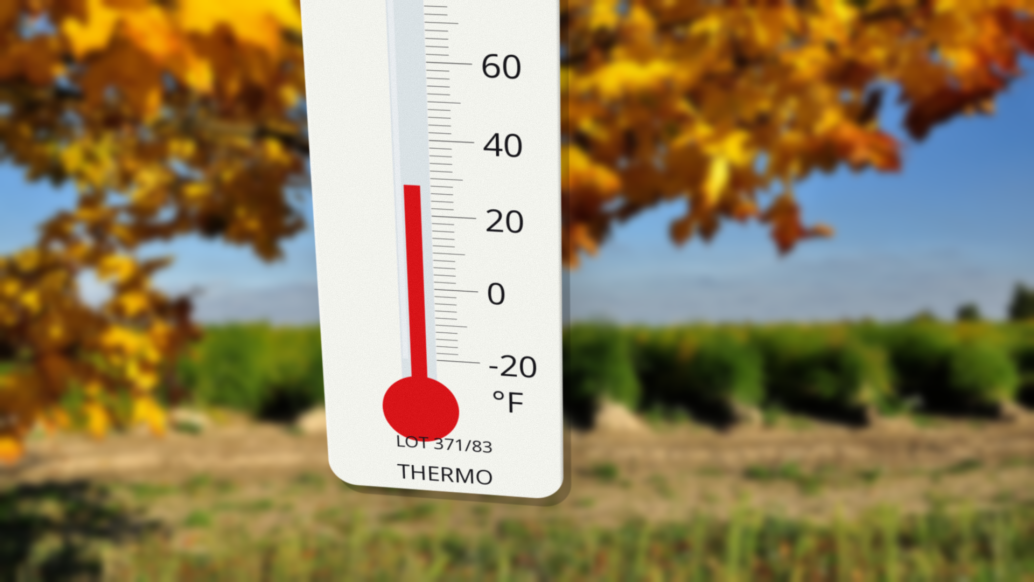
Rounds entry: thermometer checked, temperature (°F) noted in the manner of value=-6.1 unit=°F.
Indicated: value=28 unit=°F
